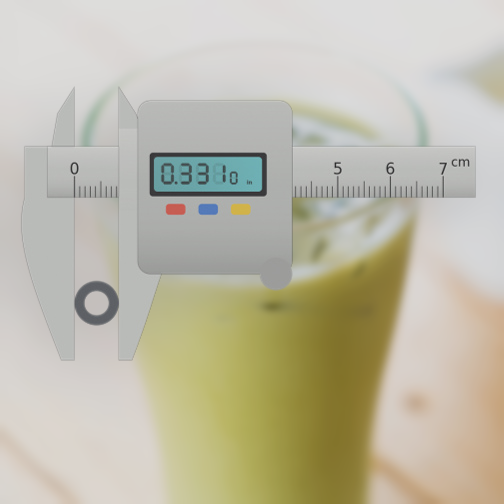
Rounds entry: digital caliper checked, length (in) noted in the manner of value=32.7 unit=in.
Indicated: value=0.3310 unit=in
